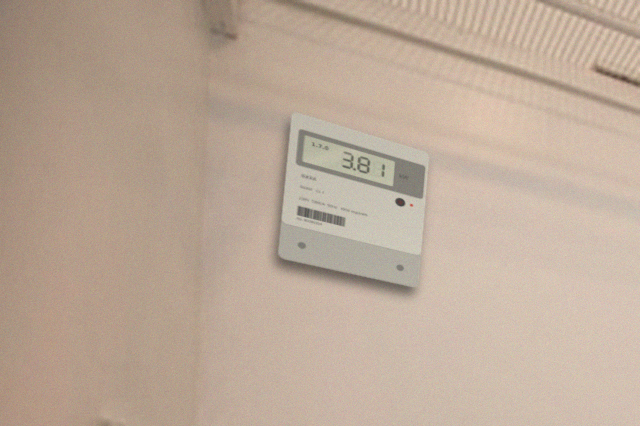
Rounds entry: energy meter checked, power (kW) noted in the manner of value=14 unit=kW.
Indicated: value=3.81 unit=kW
